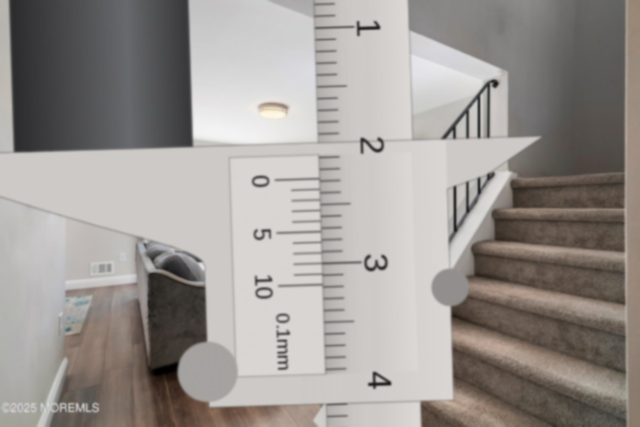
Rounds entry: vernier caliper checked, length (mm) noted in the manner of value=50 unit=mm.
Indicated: value=22.8 unit=mm
